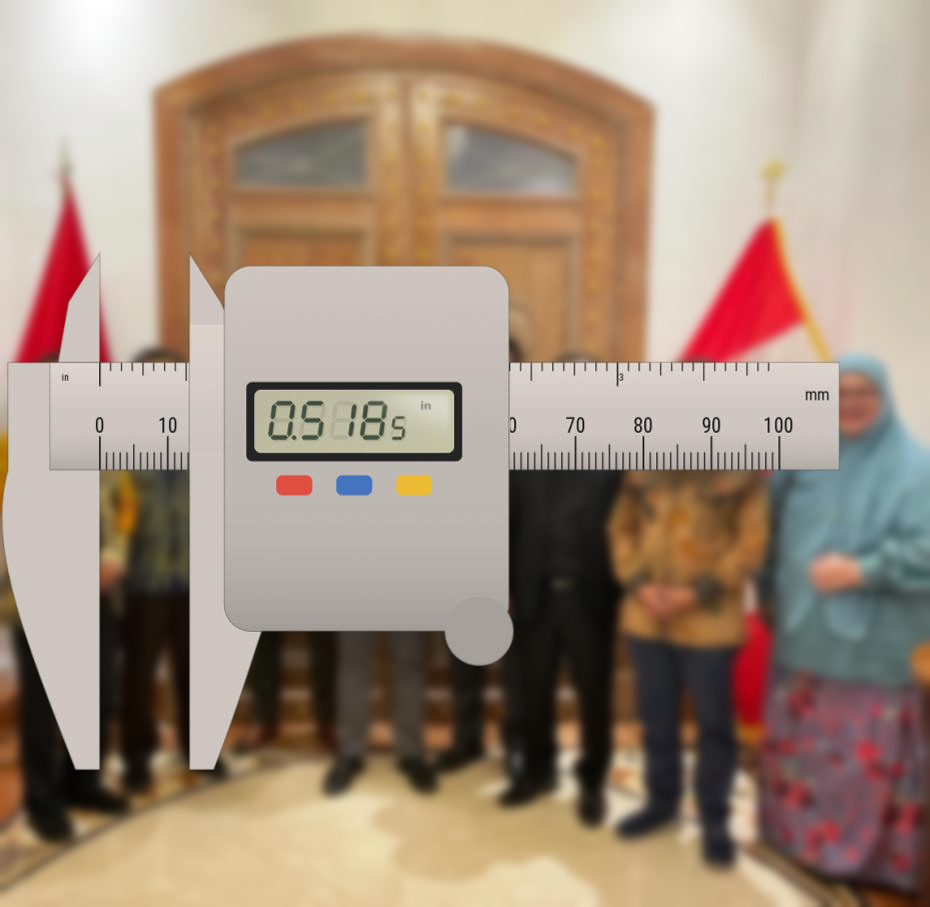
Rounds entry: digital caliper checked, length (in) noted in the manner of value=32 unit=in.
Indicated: value=0.5185 unit=in
